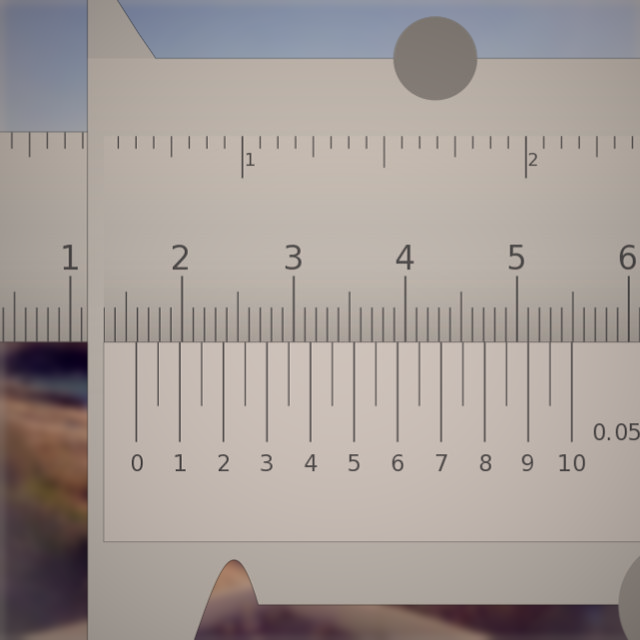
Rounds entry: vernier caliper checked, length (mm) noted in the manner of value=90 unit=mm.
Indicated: value=15.9 unit=mm
